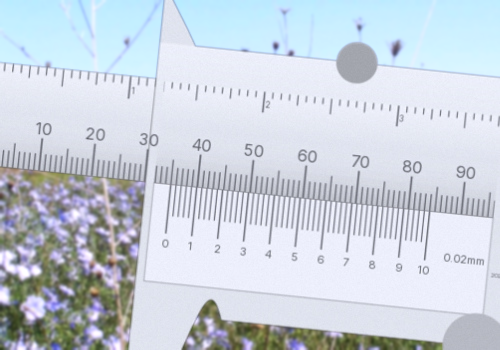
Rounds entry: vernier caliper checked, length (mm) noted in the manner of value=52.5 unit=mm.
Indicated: value=35.0 unit=mm
